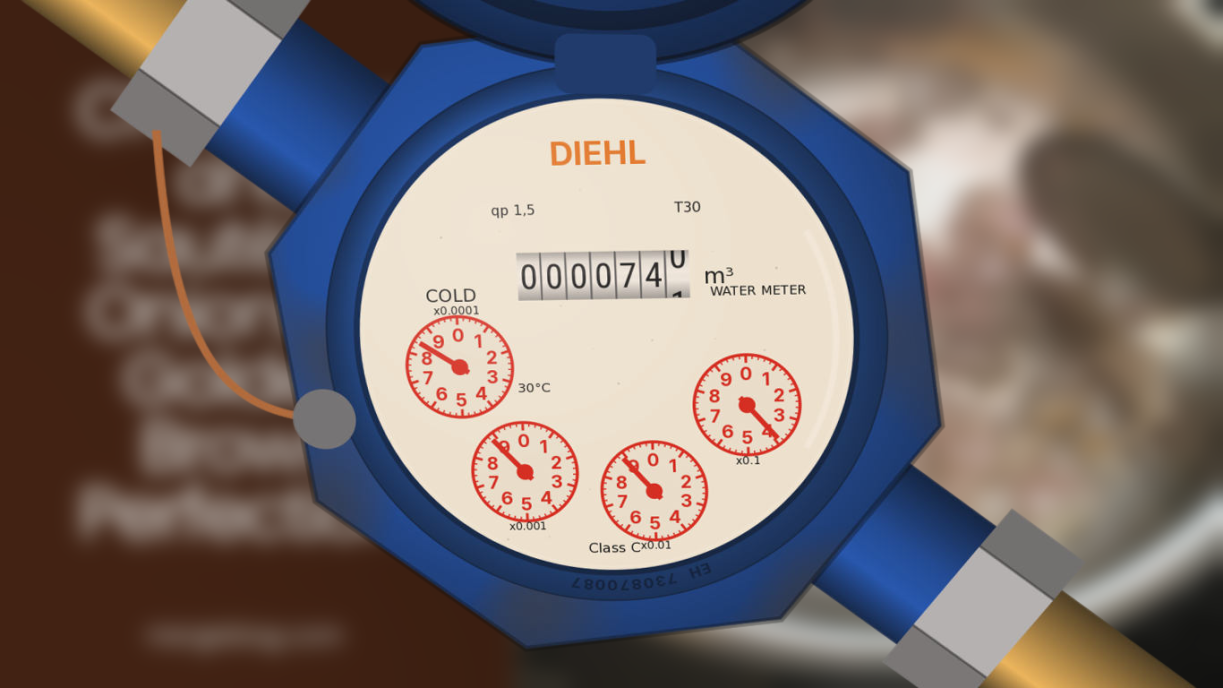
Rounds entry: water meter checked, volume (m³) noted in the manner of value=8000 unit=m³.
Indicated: value=740.3888 unit=m³
